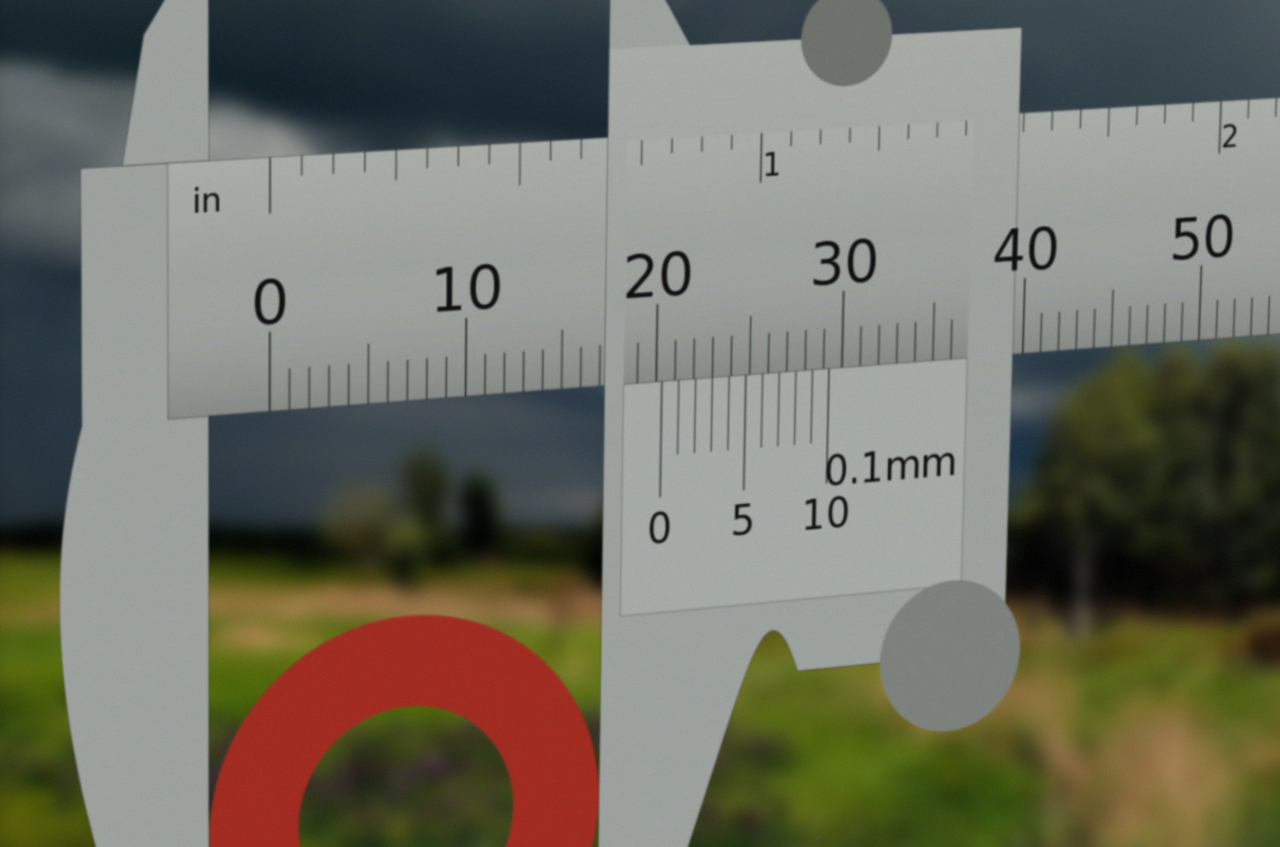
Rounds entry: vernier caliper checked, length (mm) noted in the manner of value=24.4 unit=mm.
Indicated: value=20.3 unit=mm
